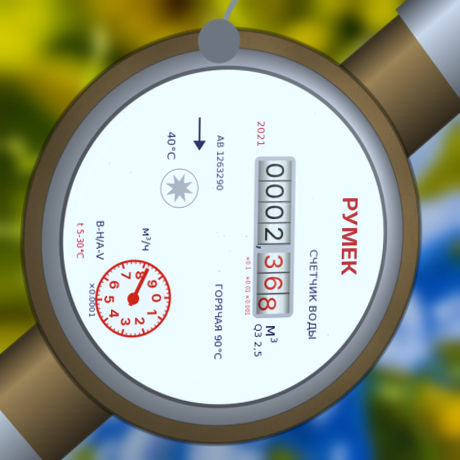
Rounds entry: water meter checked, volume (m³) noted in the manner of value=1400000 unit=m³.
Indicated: value=2.3678 unit=m³
